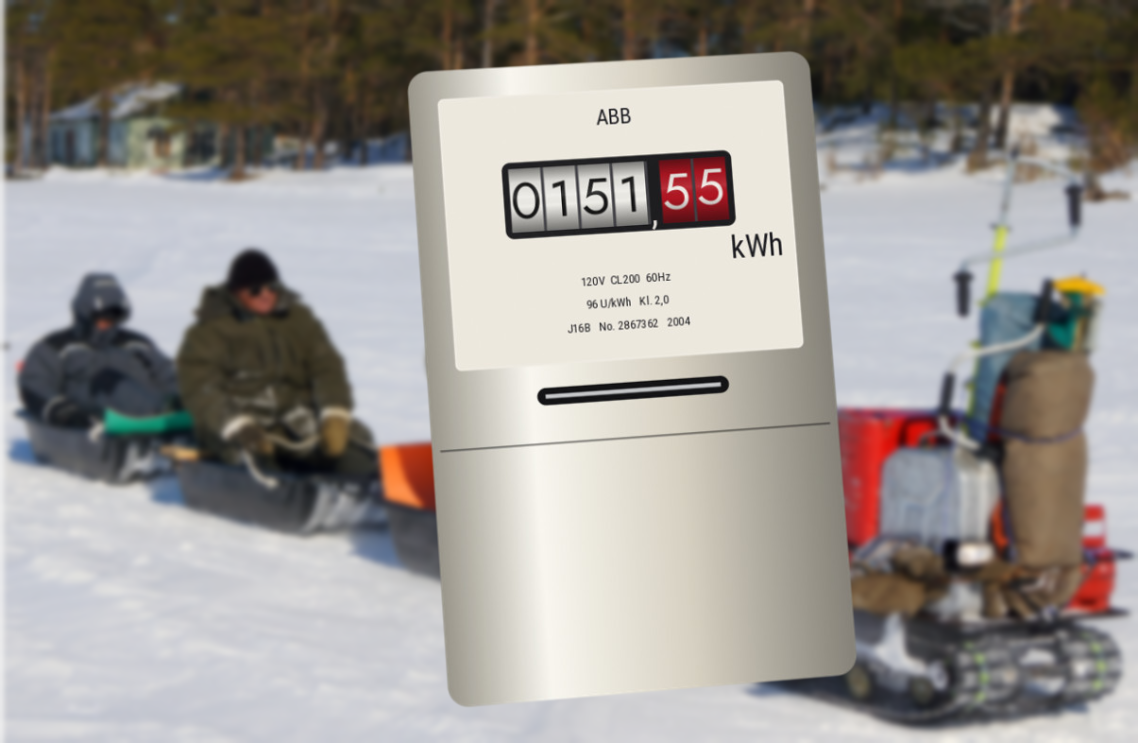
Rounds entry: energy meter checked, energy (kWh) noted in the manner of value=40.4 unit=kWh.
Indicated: value=151.55 unit=kWh
